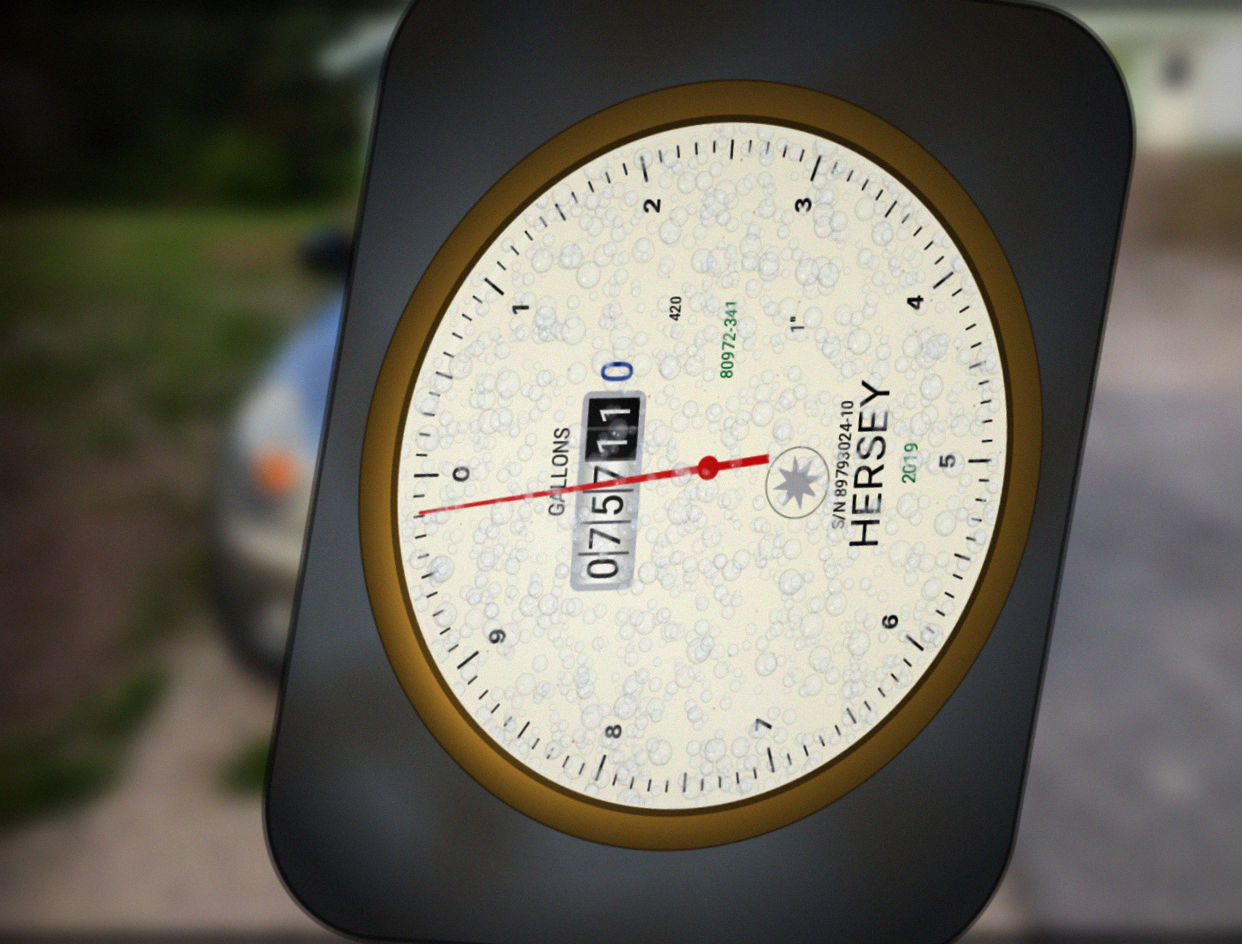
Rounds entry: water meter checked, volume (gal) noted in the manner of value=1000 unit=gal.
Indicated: value=757109.8 unit=gal
